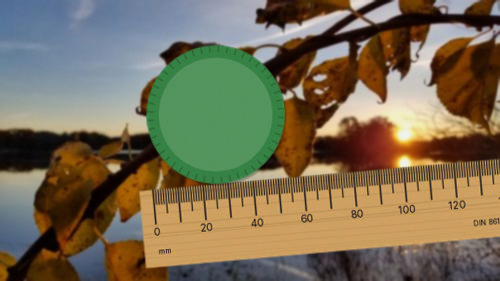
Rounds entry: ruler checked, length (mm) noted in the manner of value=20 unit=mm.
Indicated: value=55 unit=mm
